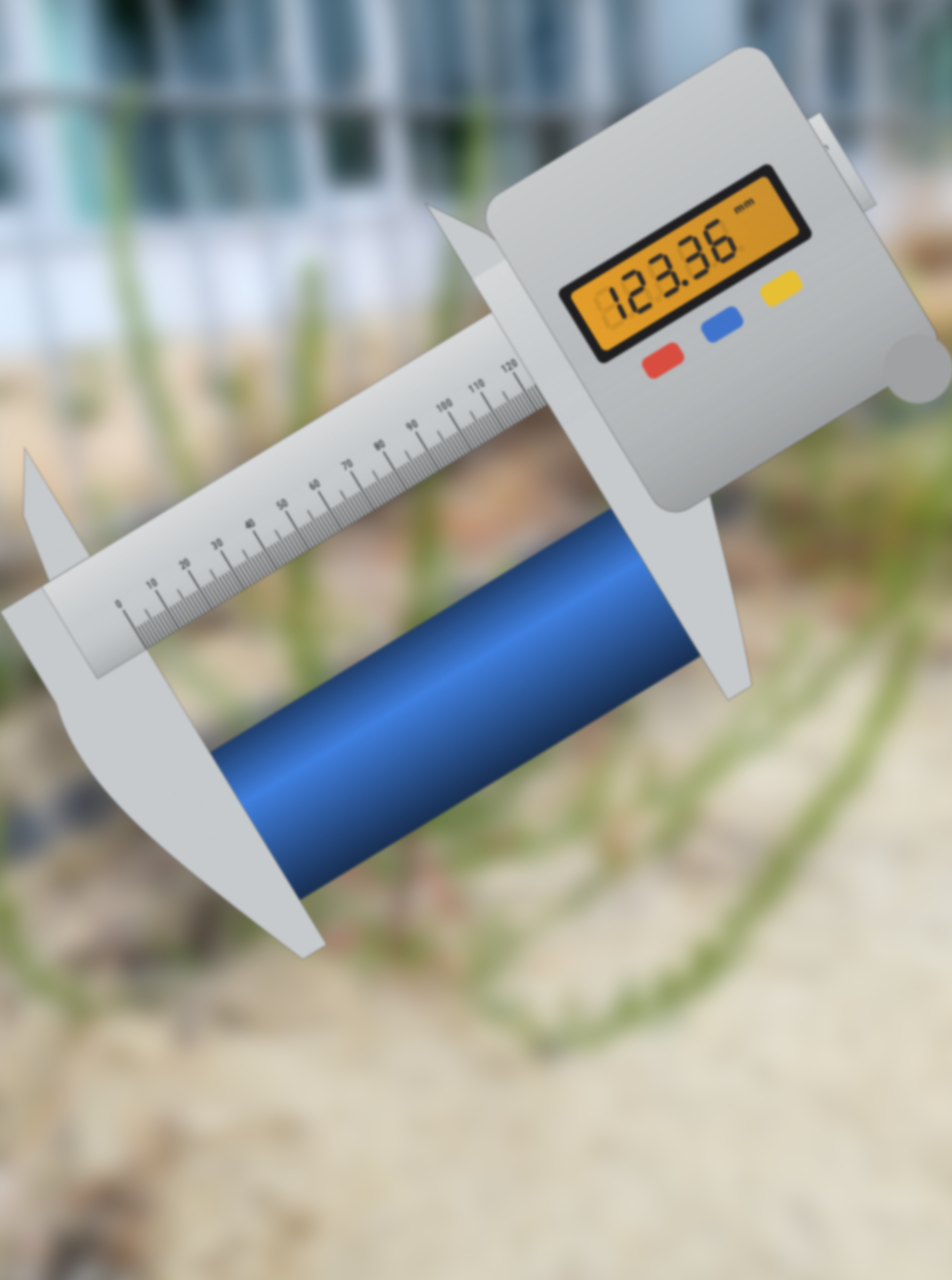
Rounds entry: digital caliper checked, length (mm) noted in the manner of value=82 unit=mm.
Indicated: value=123.36 unit=mm
